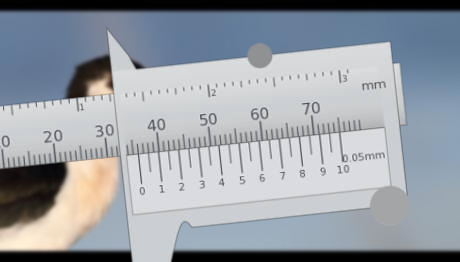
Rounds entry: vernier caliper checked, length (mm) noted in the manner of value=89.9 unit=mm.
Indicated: value=36.0 unit=mm
